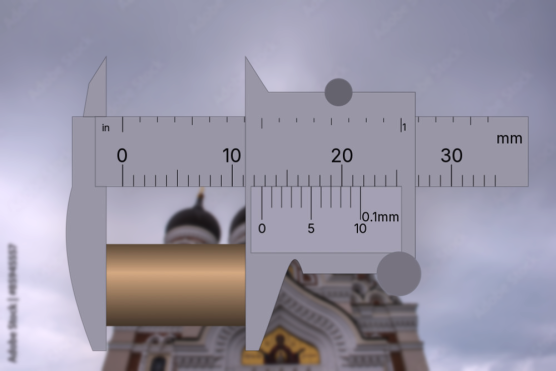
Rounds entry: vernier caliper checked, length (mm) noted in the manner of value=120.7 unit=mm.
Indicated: value=12.7 unit=mm
